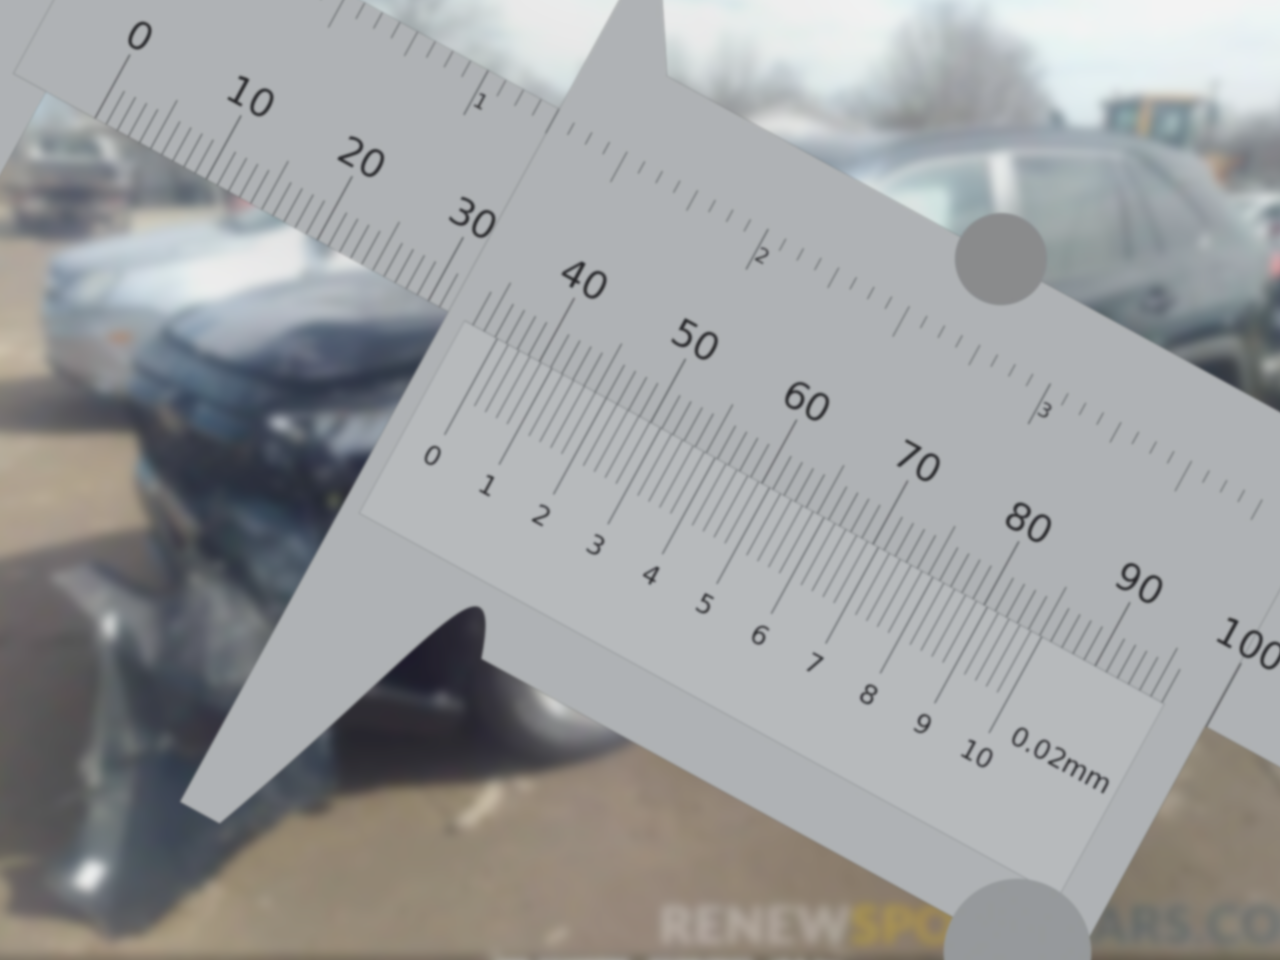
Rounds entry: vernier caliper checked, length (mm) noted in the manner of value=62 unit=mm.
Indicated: value=36.2 unit=mm
